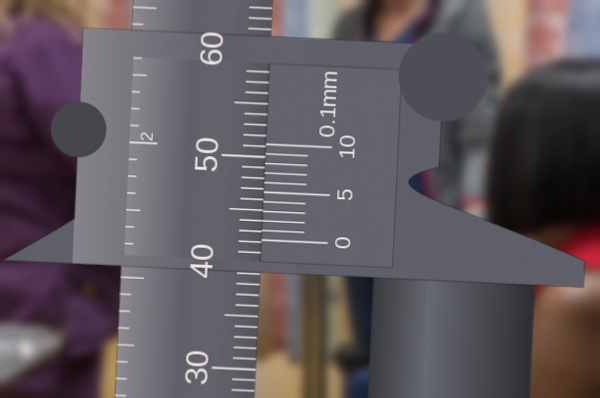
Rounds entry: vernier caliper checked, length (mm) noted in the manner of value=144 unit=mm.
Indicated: value=42.2 unit=mm
